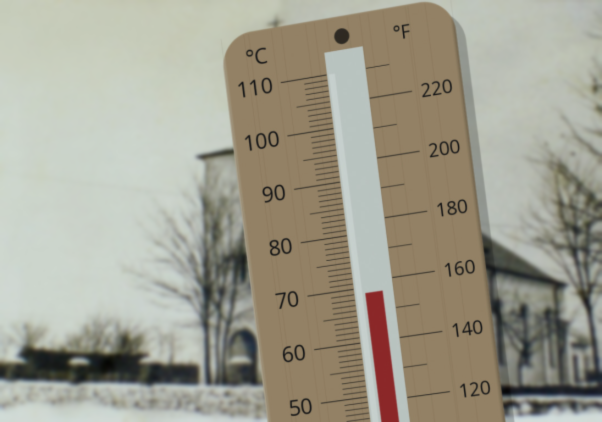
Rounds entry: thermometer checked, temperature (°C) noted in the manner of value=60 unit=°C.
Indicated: value=69 unit=°C
